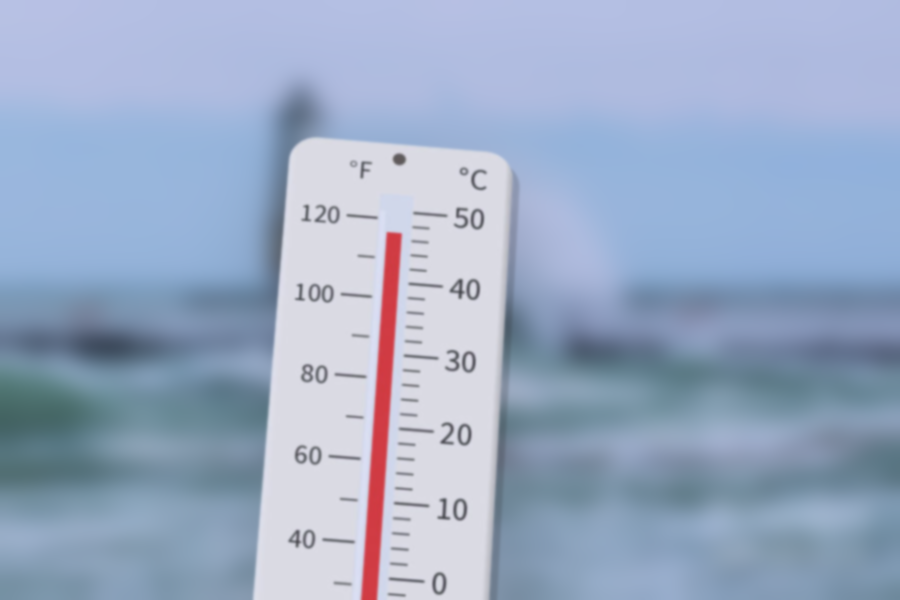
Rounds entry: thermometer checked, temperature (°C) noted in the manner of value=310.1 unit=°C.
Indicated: value=47 unit=°C
